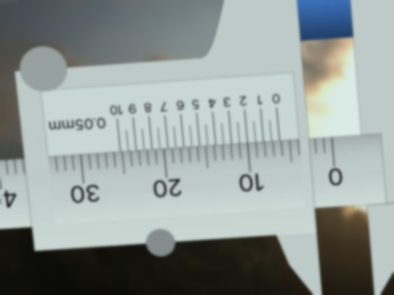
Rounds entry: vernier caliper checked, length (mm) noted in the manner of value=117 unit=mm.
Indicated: value=6.2 unit=mm
